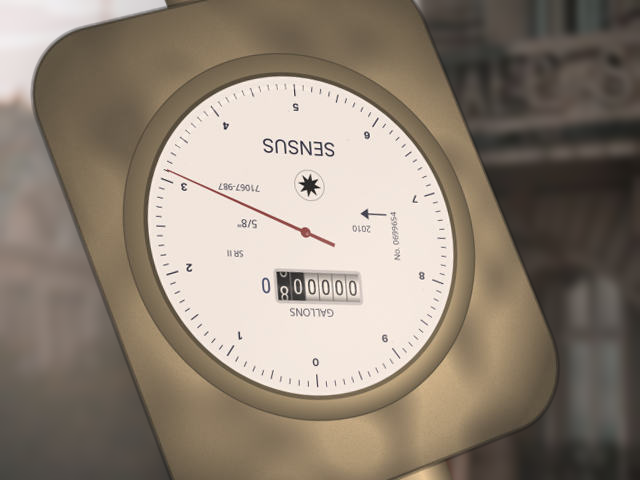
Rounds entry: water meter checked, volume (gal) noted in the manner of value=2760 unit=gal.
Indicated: value=83.1 unit=gal
